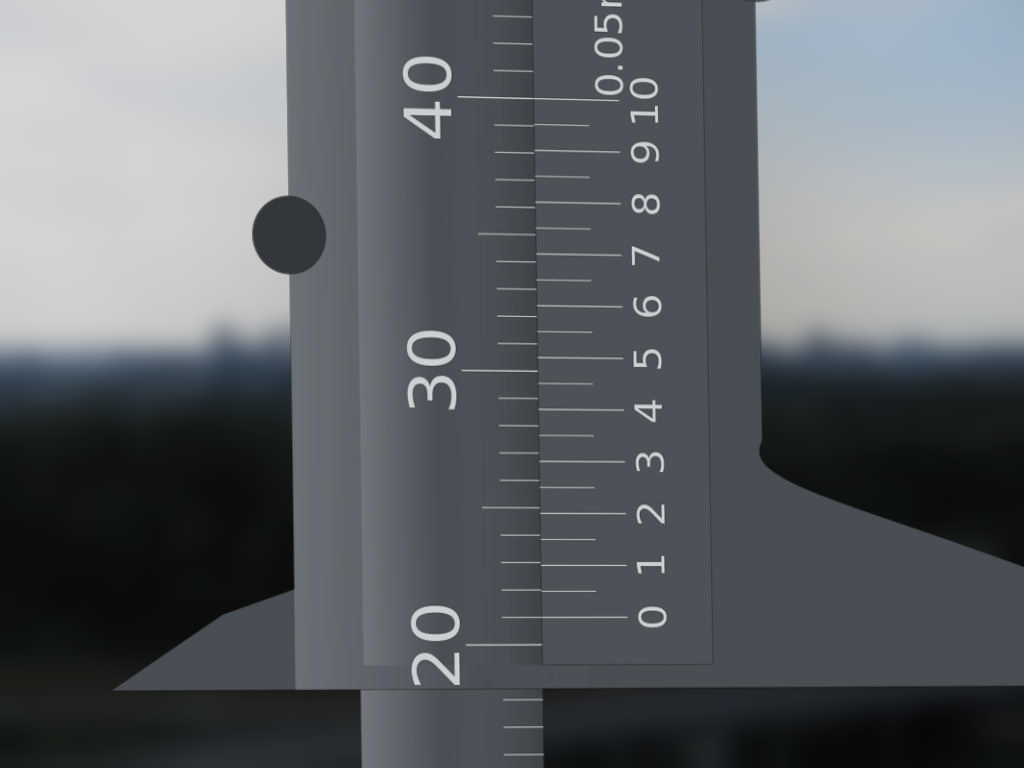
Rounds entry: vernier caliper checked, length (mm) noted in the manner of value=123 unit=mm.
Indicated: value=21.00 unit=mm
